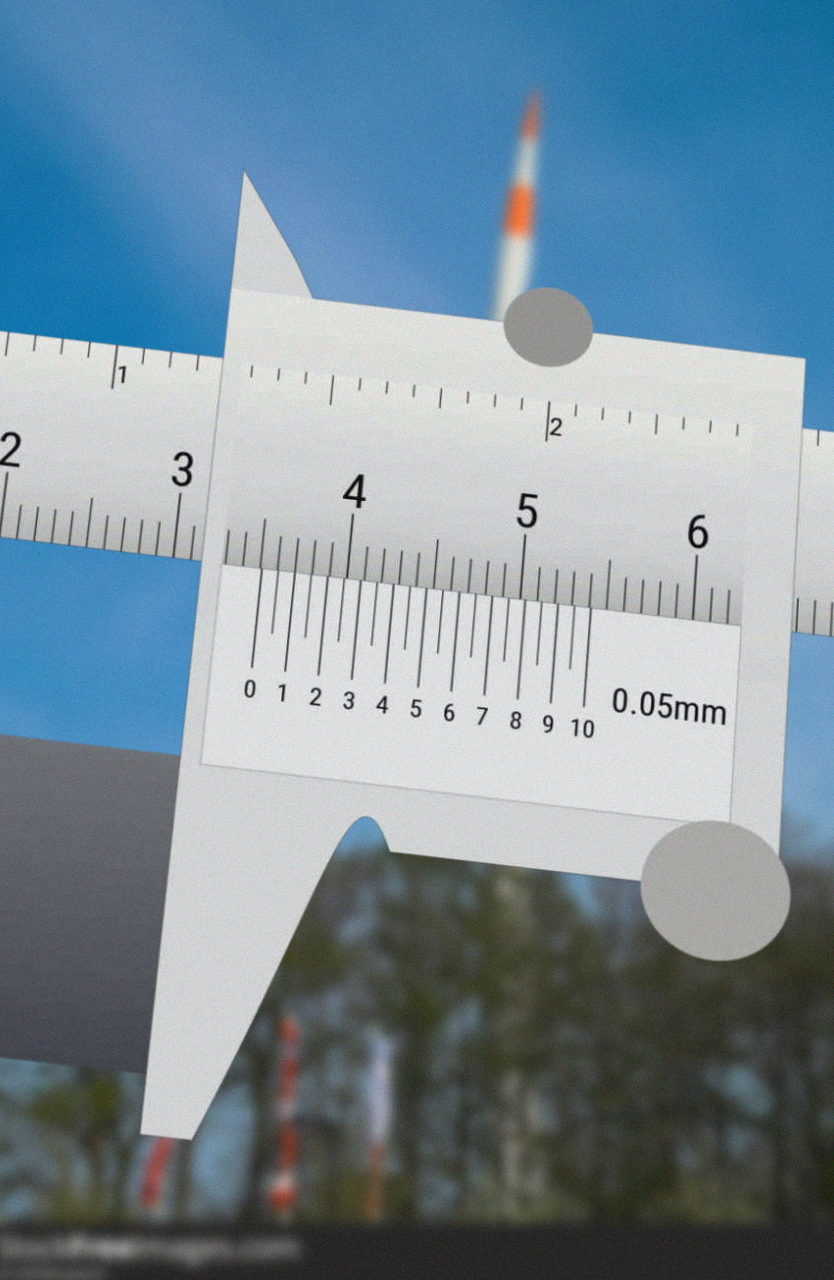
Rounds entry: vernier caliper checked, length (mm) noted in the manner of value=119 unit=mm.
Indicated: value=35.1 unit=mm
